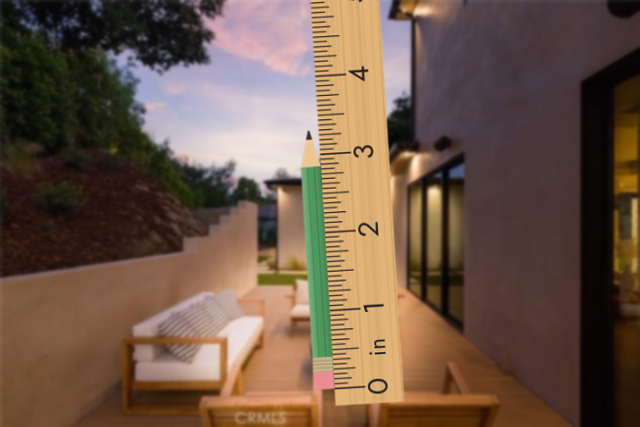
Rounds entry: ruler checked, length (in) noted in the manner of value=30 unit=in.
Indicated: value=3.3125 unit=in
